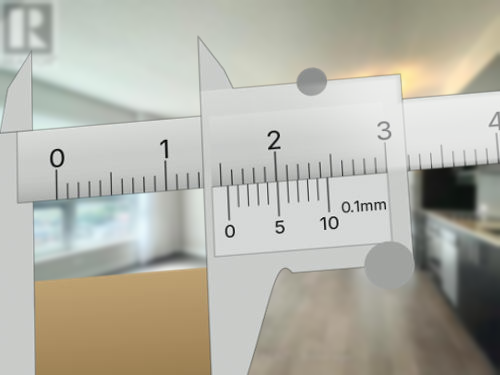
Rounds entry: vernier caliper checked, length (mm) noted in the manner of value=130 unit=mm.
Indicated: value=15.6 unit=mm
